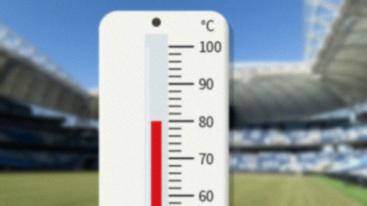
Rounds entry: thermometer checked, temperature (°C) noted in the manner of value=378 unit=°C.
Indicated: value=80 unit=°C
